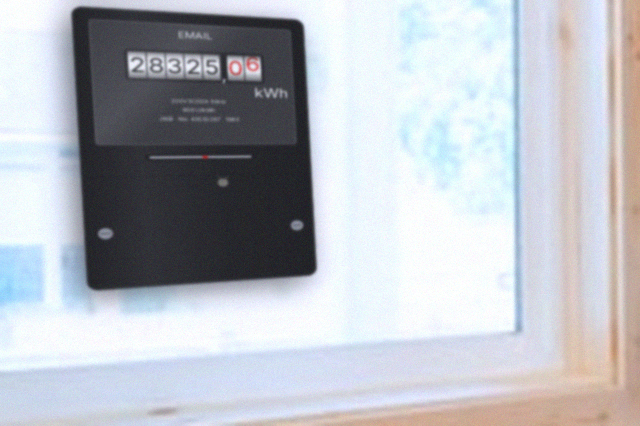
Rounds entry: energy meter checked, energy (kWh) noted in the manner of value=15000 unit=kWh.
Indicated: value=28325.06 unit=kWh
